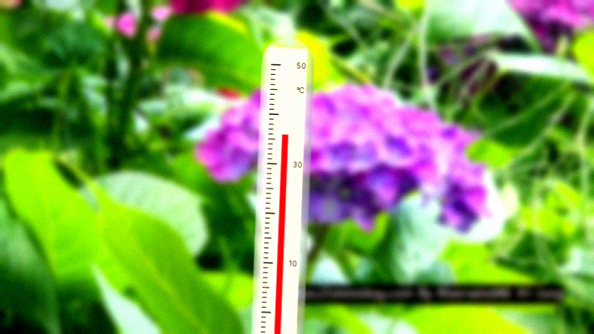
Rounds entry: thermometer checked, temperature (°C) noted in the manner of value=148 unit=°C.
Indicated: value=36 unit=°C
